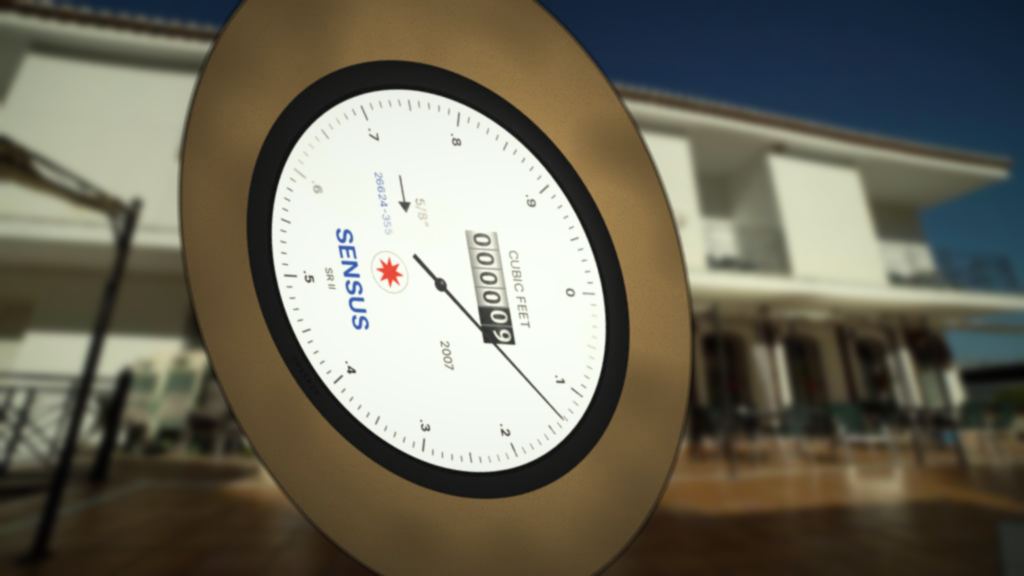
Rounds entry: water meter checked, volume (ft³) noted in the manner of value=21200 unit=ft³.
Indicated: value=9.13 unit=ft³
